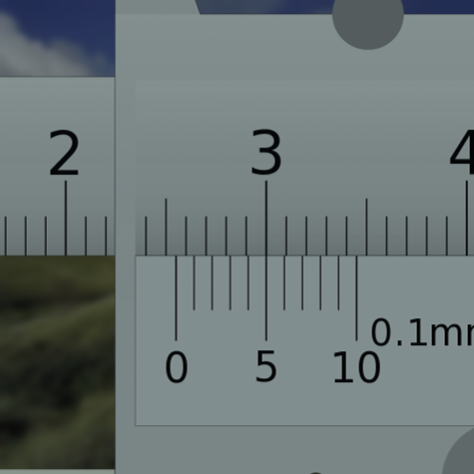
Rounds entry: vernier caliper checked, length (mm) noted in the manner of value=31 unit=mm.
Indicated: value=25.5 unit=mm
